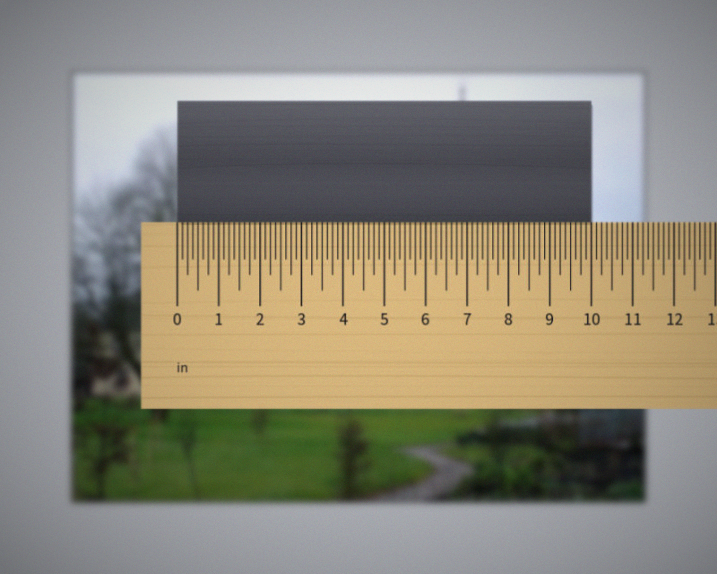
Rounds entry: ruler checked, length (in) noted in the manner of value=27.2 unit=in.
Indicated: value=10 unit=in
